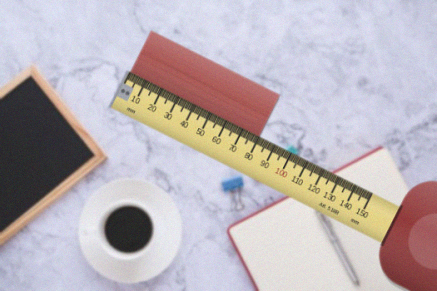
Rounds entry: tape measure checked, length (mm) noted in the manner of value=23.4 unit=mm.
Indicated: value=80 unit=mm
